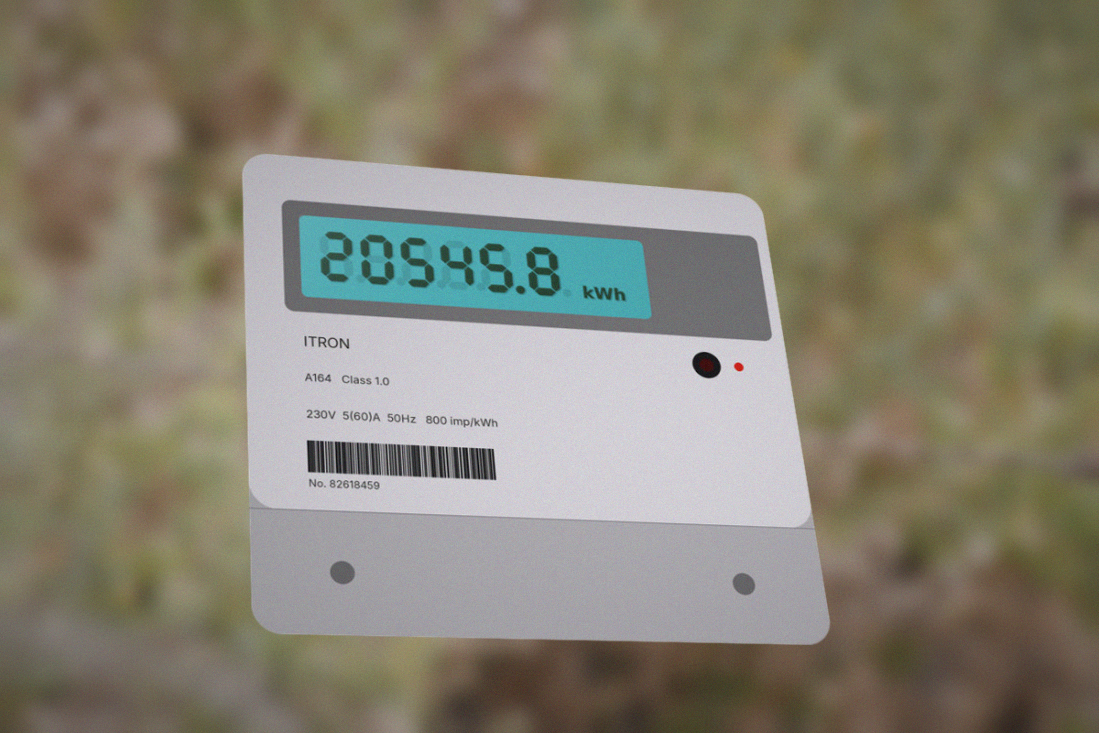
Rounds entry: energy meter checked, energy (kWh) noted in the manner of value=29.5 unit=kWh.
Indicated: value=20545.8 unit=kWh
